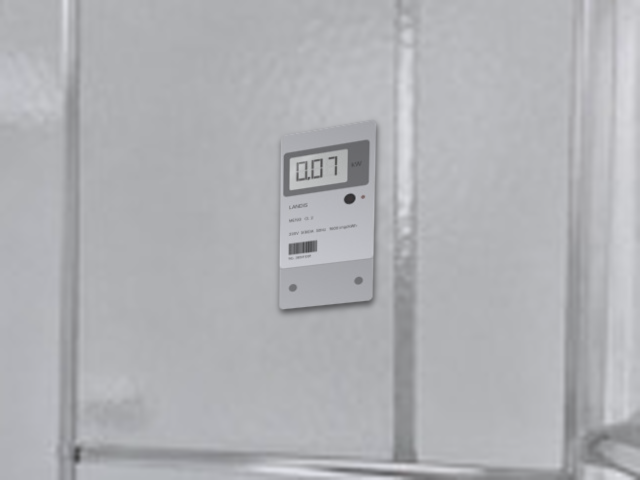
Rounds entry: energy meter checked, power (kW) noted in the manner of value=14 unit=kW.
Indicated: value=0.07 unit=kW
